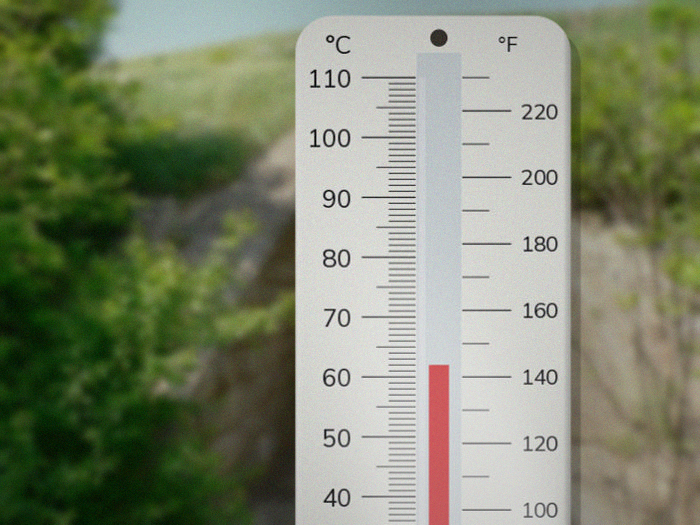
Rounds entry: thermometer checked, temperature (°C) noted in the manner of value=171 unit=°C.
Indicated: value=62 unit=°C
